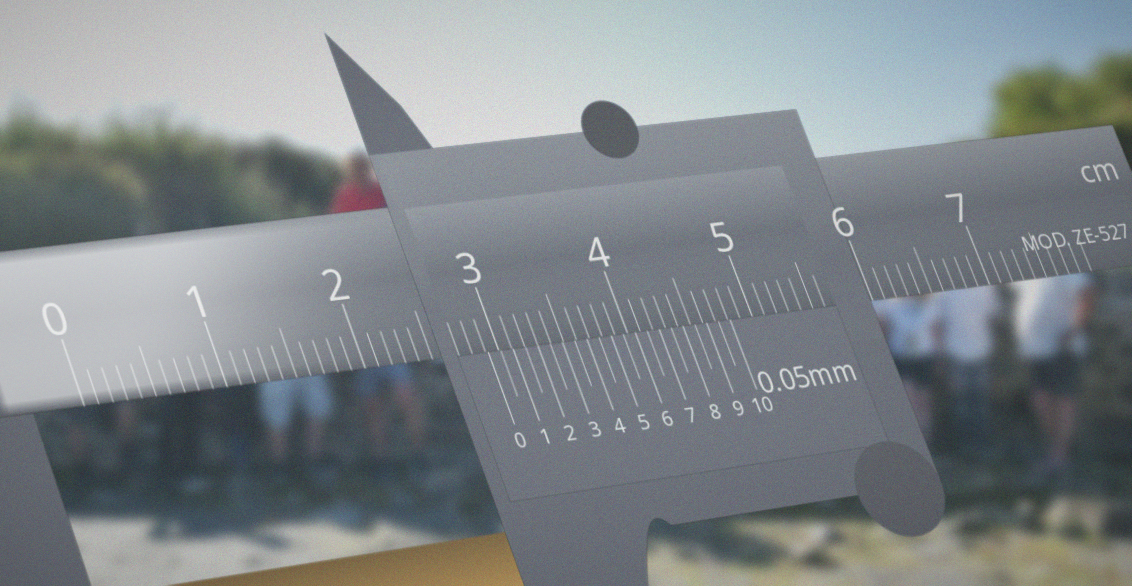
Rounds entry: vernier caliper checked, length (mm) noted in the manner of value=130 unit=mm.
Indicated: value=29.2 unit=mm
